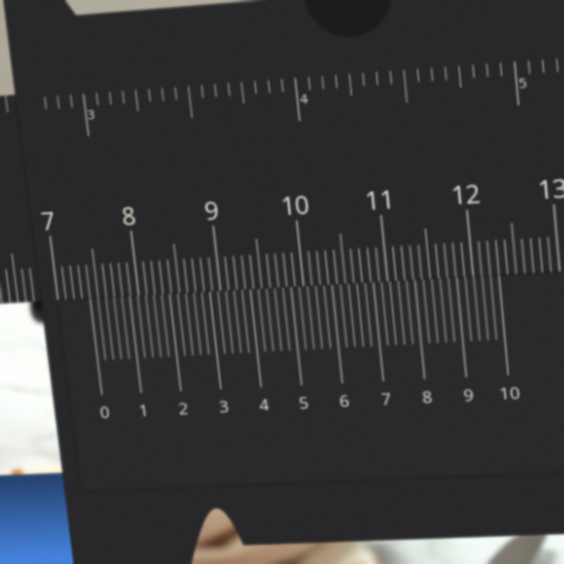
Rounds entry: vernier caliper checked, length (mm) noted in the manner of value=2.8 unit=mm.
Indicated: value=74.0 unit=mm
